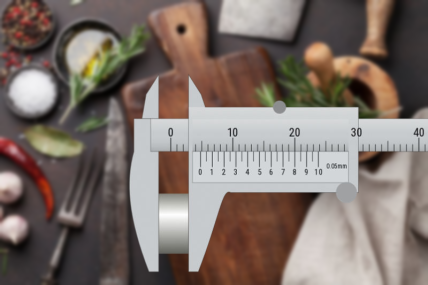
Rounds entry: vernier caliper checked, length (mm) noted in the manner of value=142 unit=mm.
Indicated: value=4.8 unit=mm
